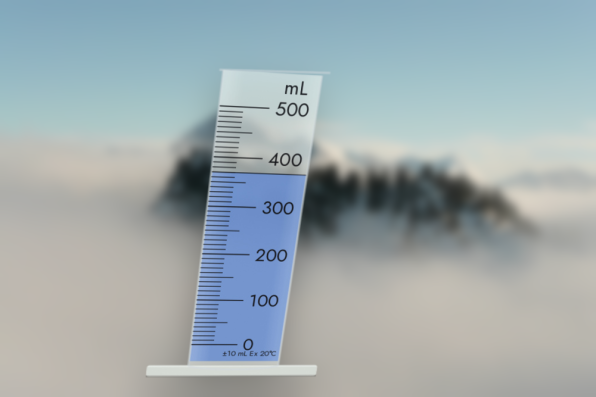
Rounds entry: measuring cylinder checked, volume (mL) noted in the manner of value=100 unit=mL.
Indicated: value=370 unit=mL
